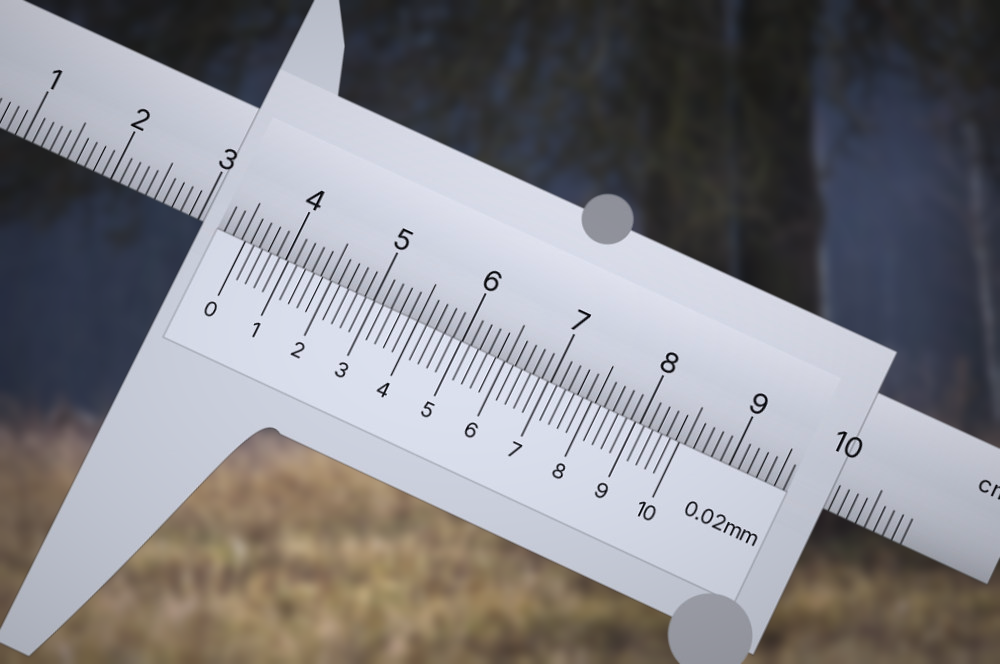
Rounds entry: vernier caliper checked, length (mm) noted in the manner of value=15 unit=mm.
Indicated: value=35.4 unit=mm
